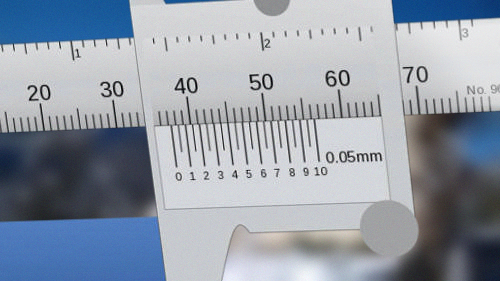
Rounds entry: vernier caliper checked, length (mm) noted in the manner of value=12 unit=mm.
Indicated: value=37.4 unit=mm
